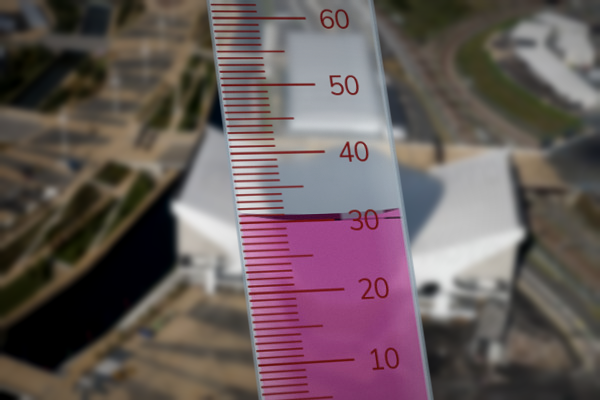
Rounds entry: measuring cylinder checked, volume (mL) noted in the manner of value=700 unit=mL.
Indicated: value=30 unit=mL
